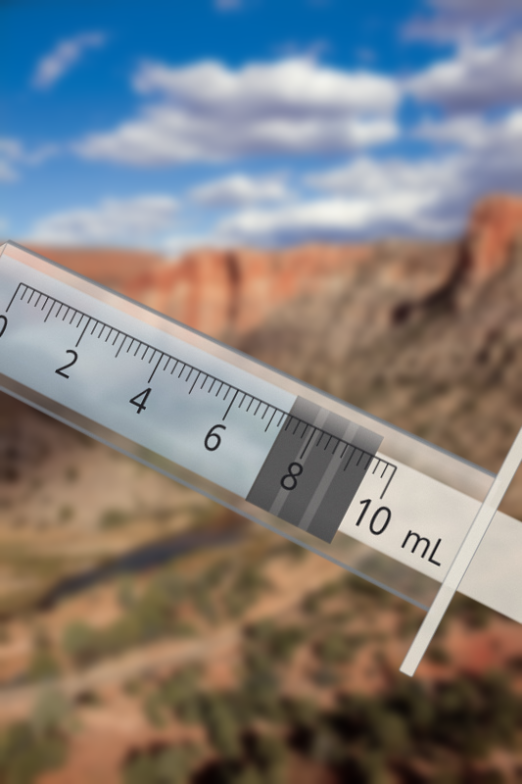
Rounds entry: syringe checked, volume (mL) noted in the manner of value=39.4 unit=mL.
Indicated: value=7.3 unit=mL
